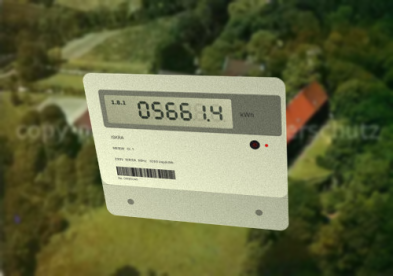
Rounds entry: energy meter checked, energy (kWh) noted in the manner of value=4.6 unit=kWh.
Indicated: value=5661.4 unit=kWh
